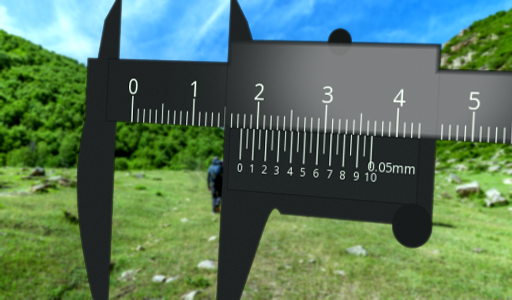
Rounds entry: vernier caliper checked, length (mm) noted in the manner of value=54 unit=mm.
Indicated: value=17.6 unit=mm
